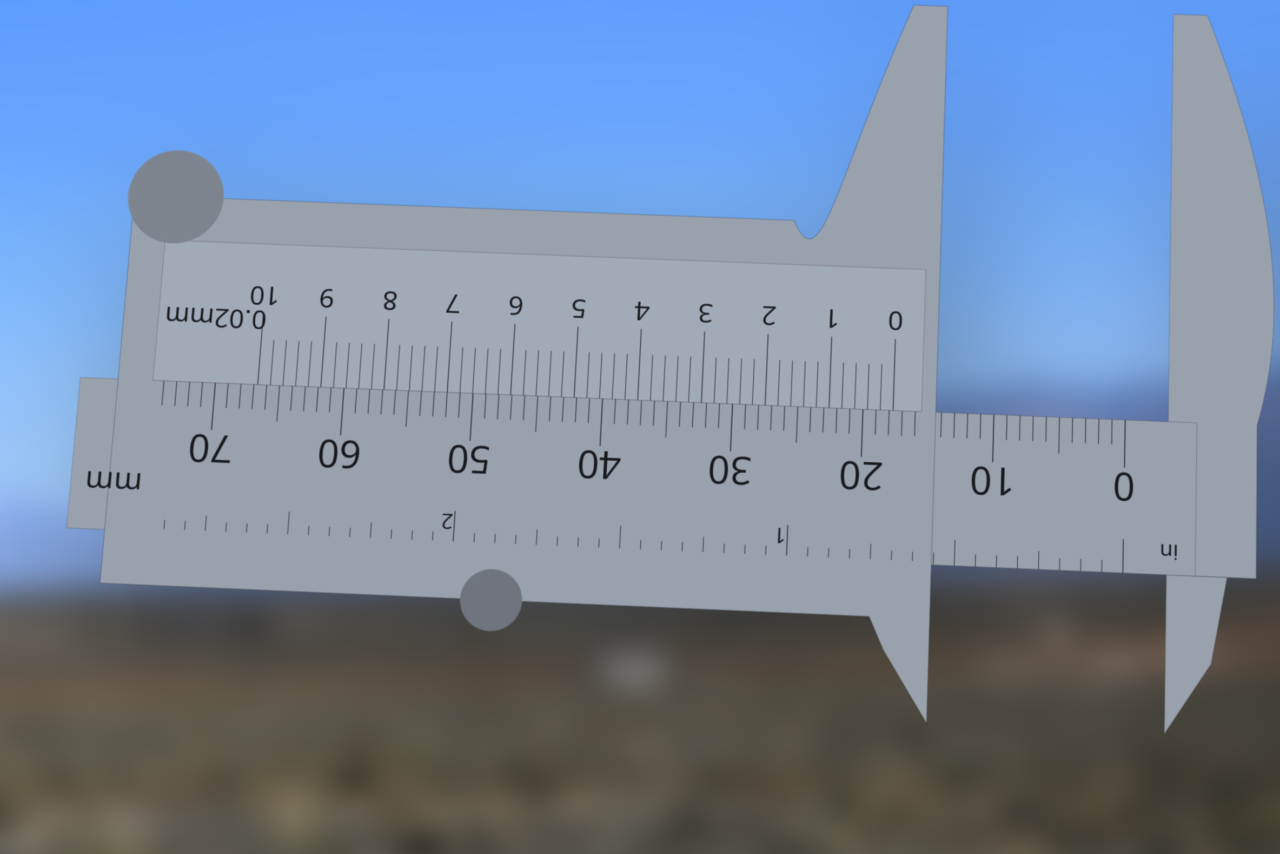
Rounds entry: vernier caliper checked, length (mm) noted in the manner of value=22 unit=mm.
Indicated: value=17.7 unit=mm
